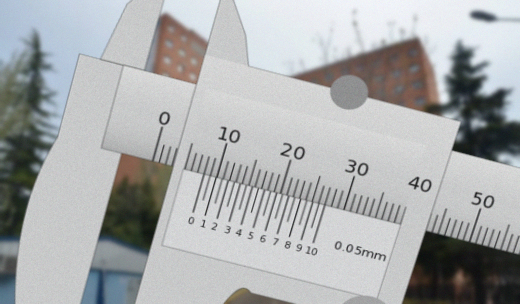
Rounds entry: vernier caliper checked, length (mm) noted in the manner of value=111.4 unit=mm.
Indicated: value=8.0 unit=mm
